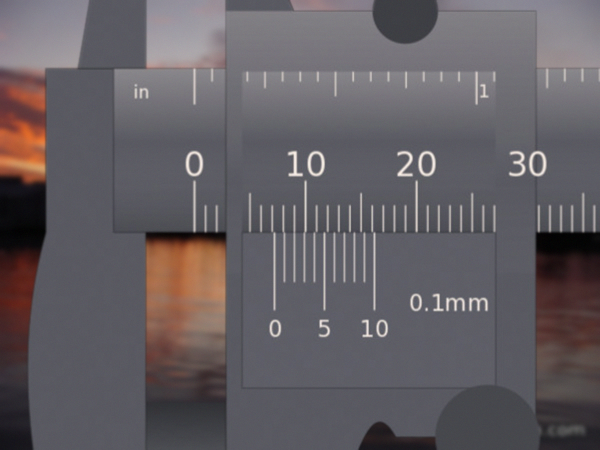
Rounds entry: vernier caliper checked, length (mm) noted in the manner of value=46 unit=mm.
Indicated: value=7.2 unit=mm
